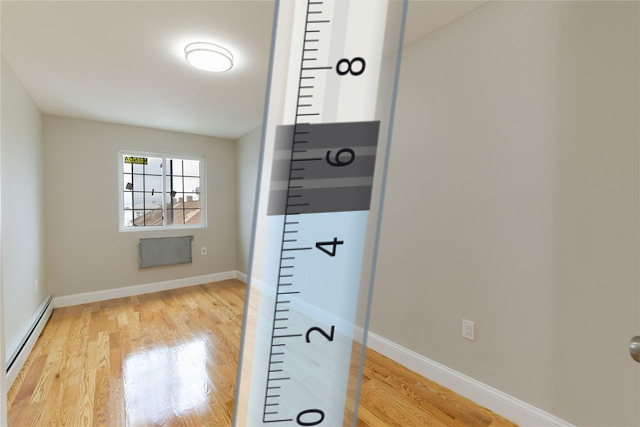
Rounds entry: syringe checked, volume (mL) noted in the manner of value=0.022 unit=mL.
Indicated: value=4.8 unit=mL
